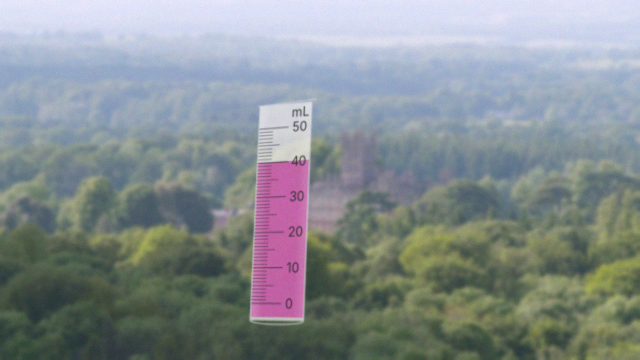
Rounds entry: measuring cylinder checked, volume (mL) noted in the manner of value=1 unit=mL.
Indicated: value=40 unit=mL
